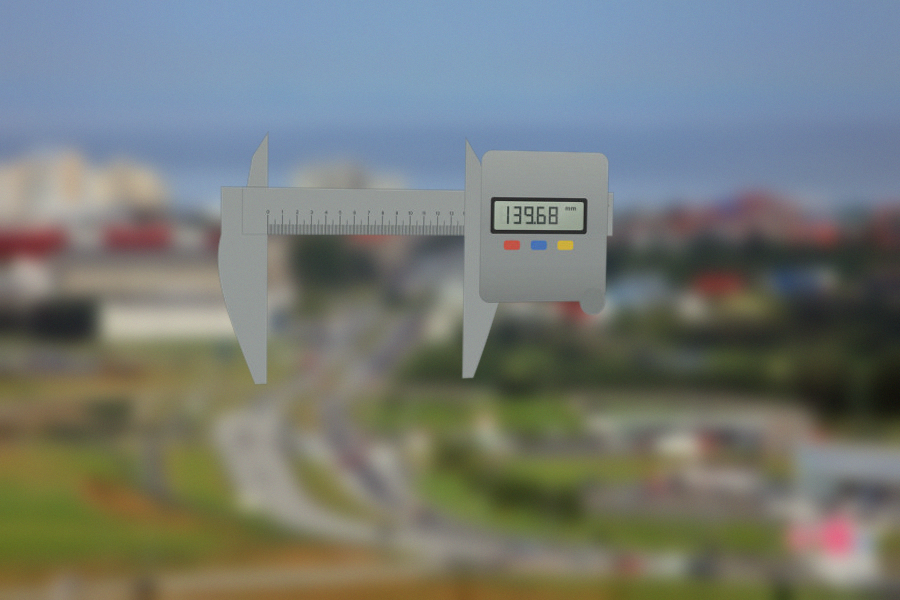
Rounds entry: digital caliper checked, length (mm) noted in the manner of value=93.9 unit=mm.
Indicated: value=139.68 unit=mm
